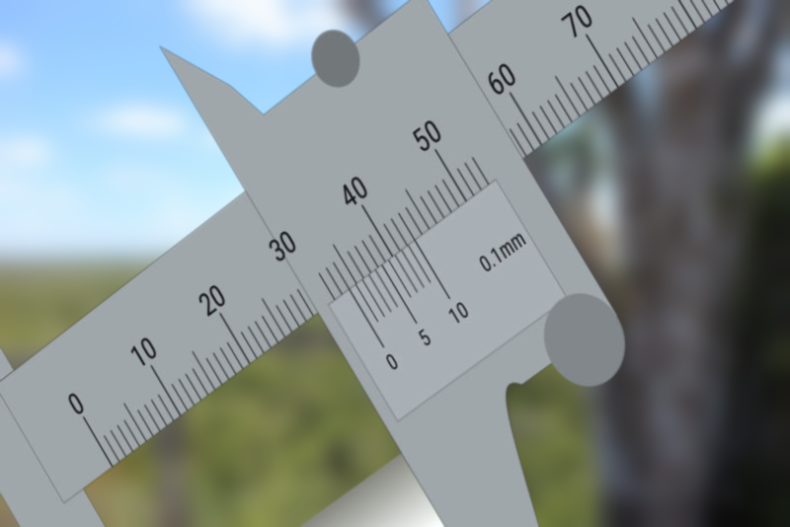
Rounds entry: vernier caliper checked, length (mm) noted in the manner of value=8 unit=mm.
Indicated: value=34.0 unit=mm
